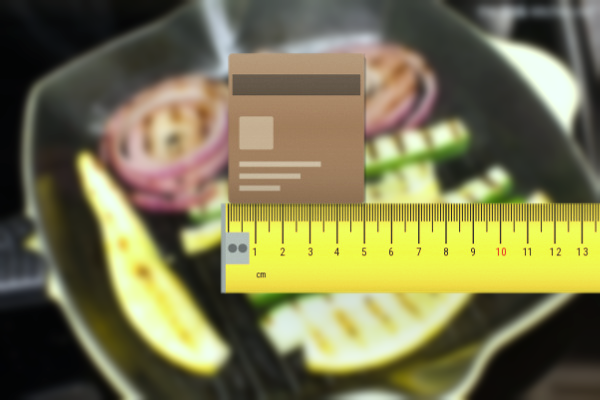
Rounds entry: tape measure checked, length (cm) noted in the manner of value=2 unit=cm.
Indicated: value=5 unit=cm
